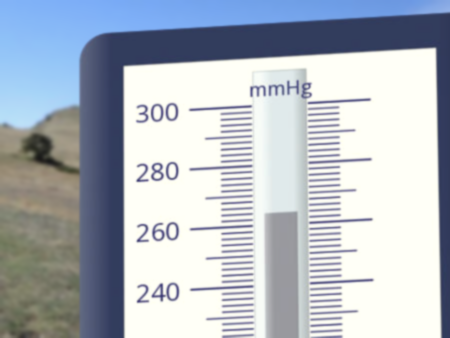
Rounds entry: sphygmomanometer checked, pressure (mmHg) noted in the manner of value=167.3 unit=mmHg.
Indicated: value=264 unit=mmHg
